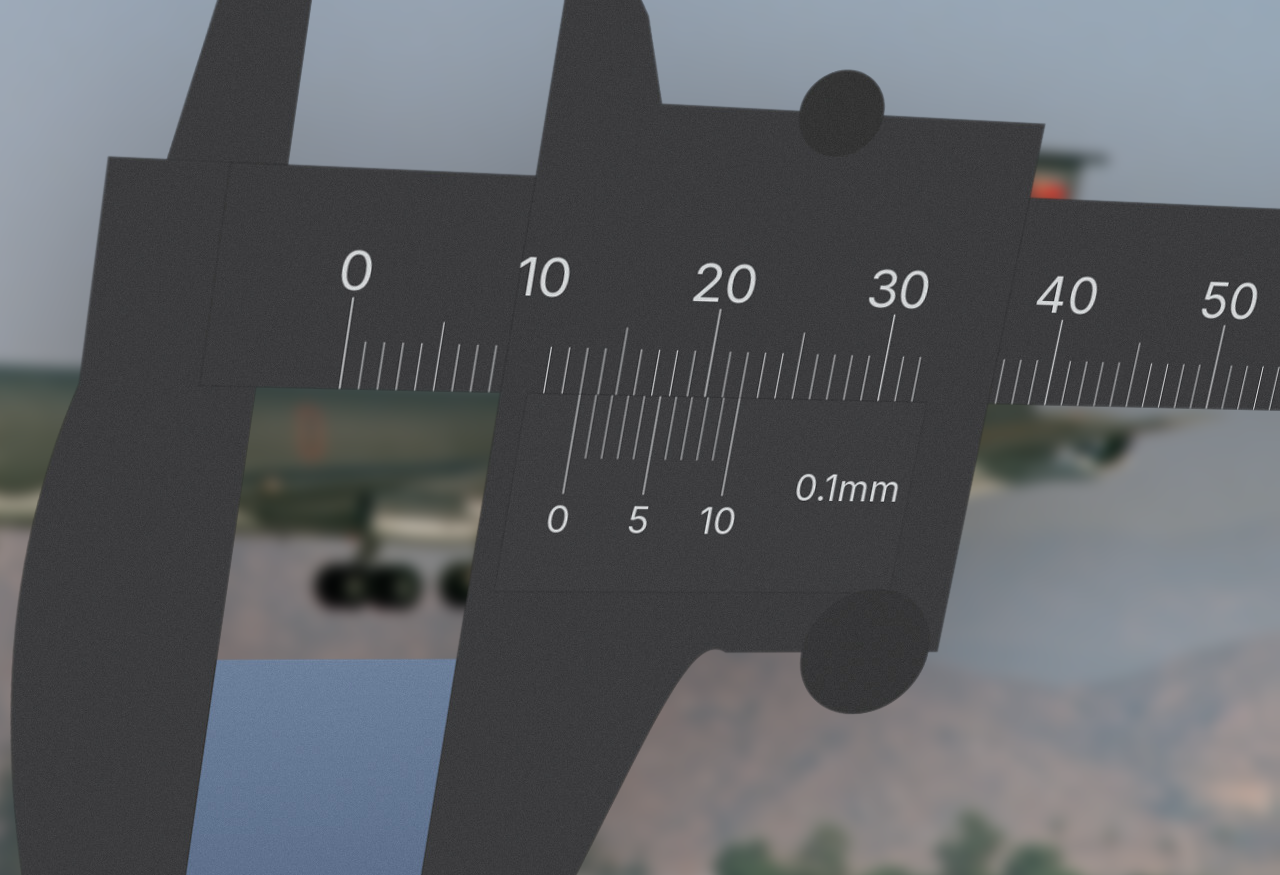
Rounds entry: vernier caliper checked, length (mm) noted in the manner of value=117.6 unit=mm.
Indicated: value=13.0 unit=mm
